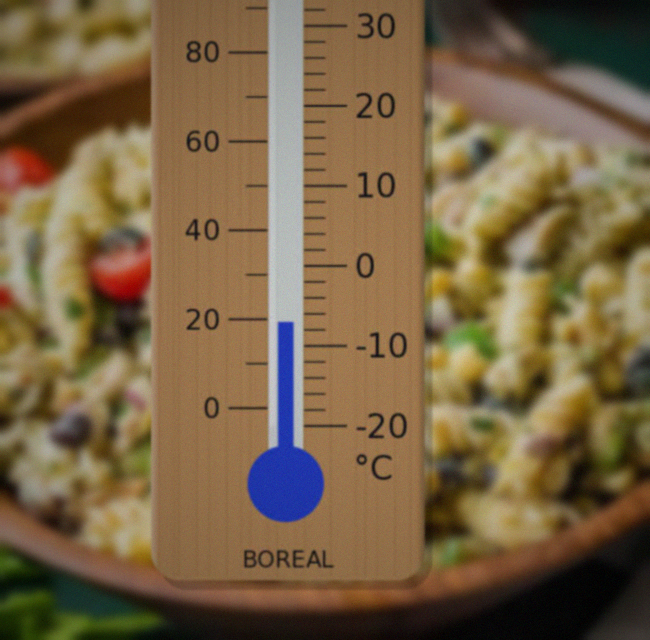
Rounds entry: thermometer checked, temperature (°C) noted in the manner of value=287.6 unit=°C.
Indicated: value=-7 unit=°C
